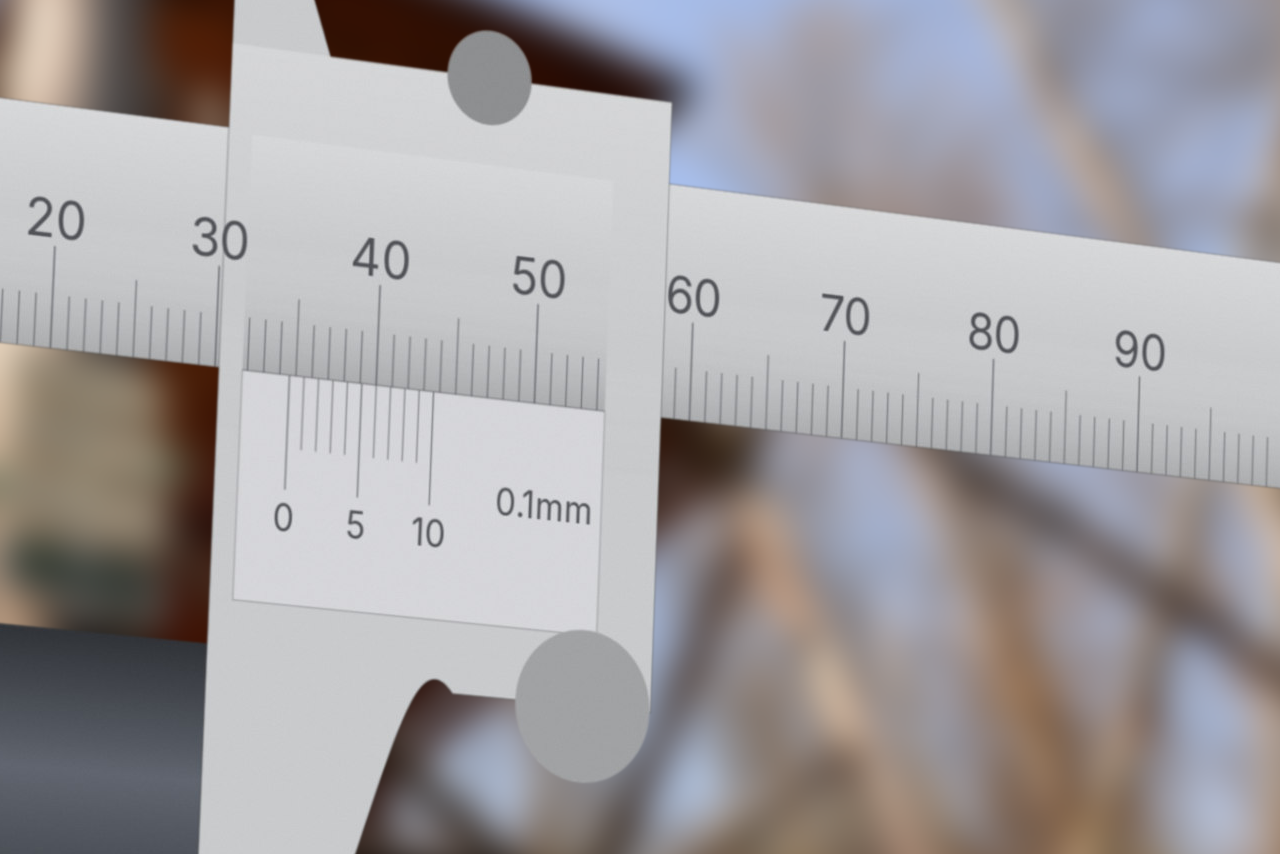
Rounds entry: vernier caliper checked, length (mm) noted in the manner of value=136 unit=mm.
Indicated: value=34.6 unit=mm
